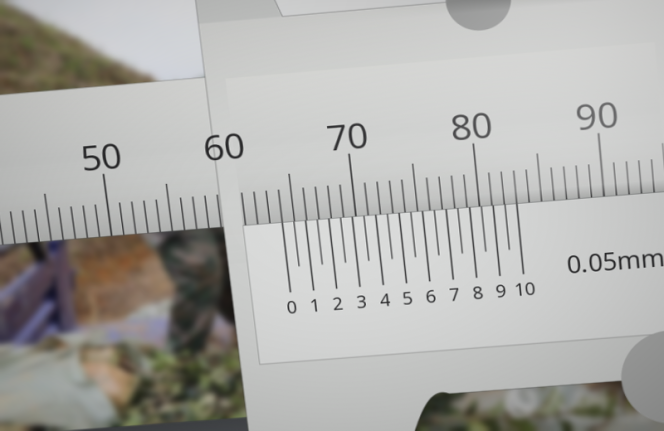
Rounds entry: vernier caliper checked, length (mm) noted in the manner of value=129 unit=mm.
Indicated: value=64.0 unit=mm
